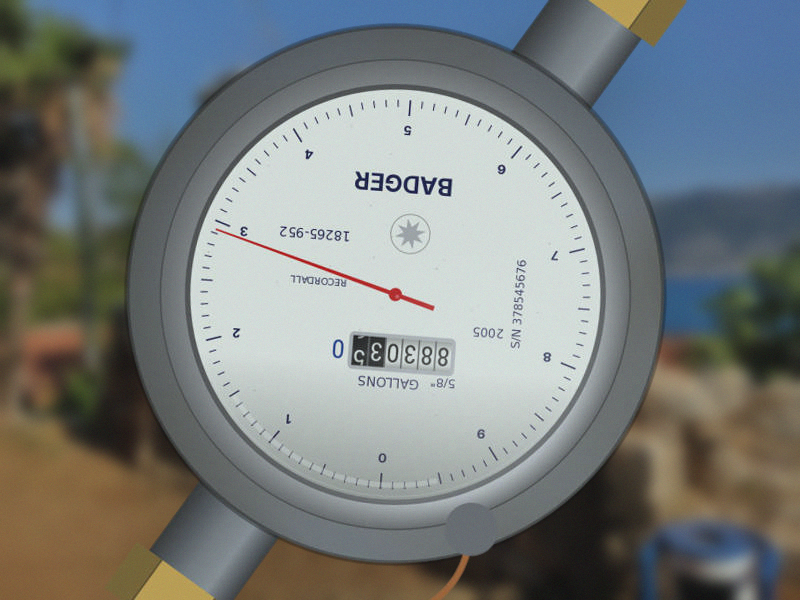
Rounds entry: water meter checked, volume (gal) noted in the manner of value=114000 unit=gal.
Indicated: value=8830352.9 unit=gal
